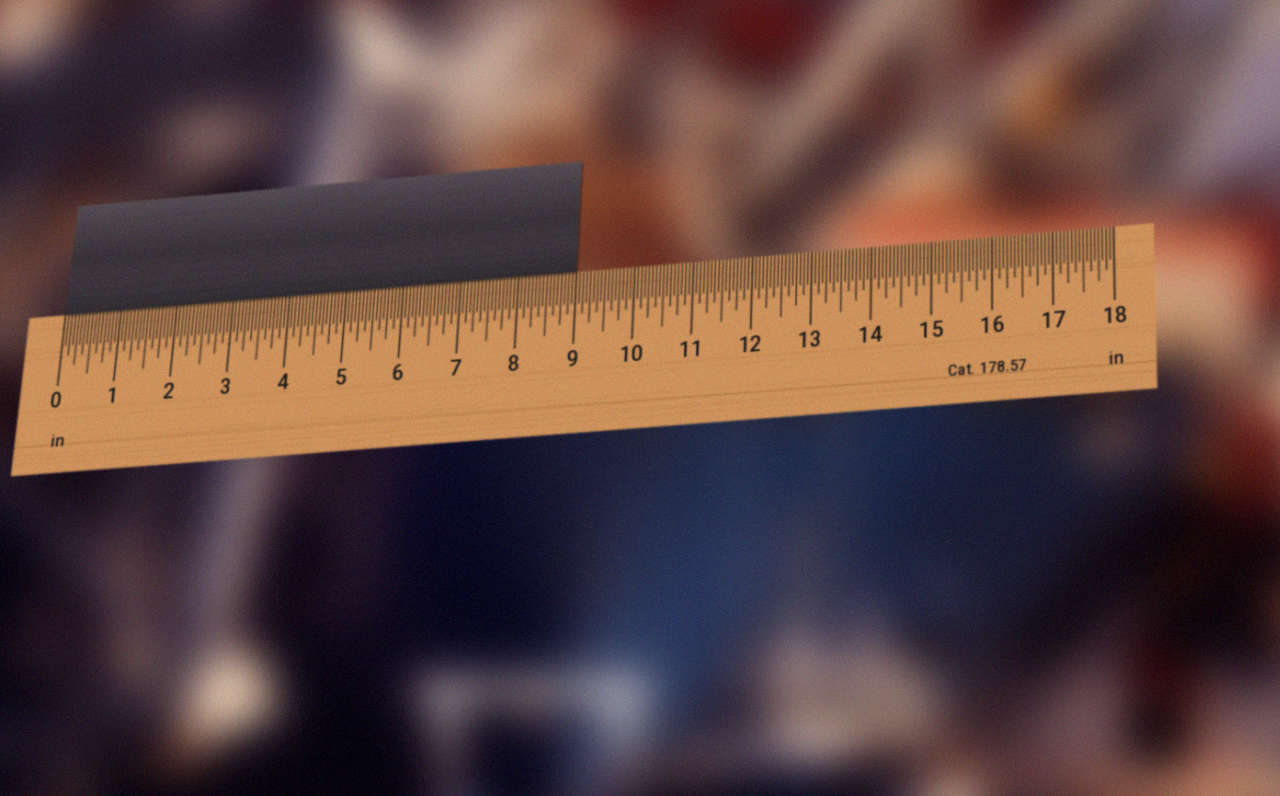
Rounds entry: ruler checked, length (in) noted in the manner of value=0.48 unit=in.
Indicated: value=9 unit=in
